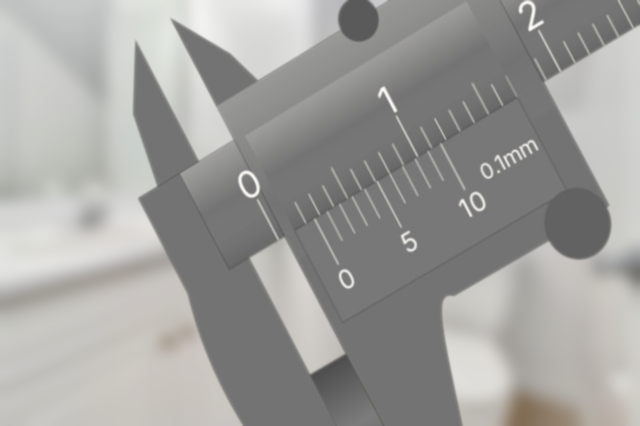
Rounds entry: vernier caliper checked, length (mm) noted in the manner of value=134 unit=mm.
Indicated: value=2.6 unit=mm
